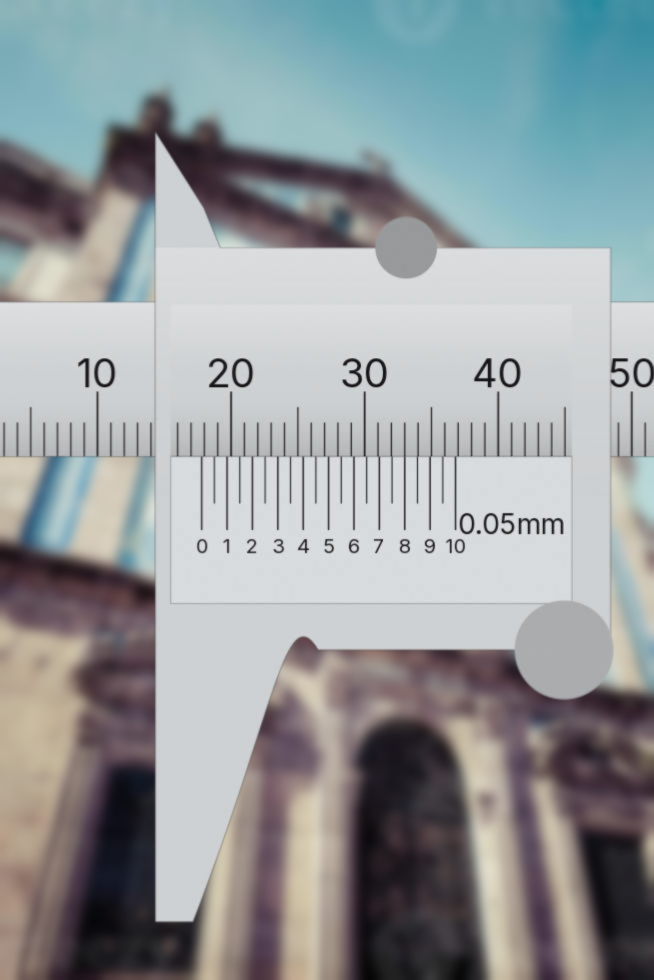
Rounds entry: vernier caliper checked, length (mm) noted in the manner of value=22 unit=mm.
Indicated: value=17.8 unit=mm
